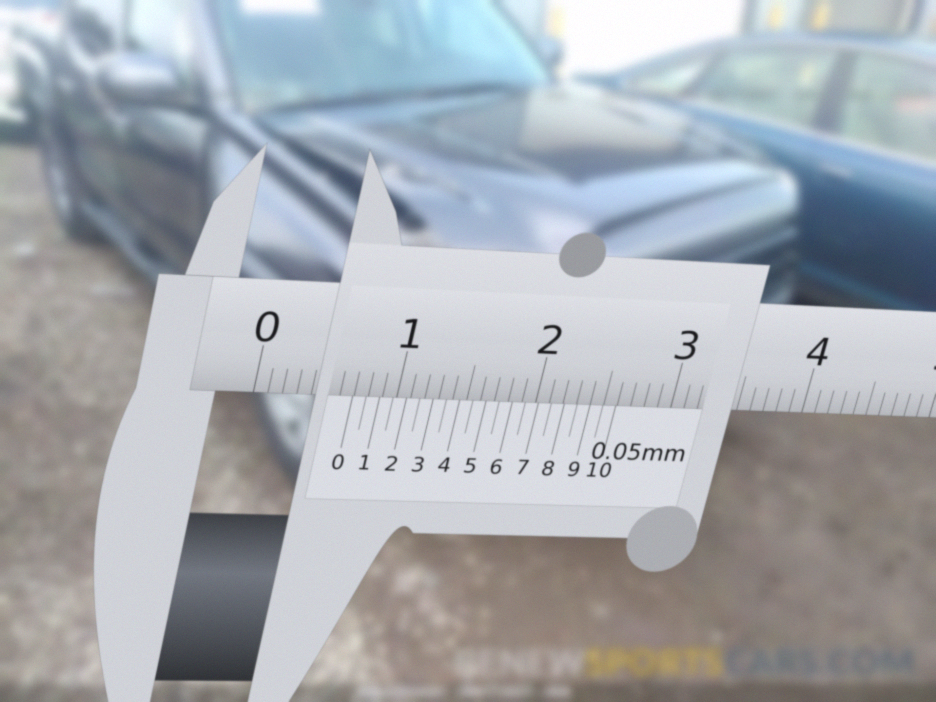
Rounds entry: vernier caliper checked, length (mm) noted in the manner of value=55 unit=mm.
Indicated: value=6.9 unit=mm
